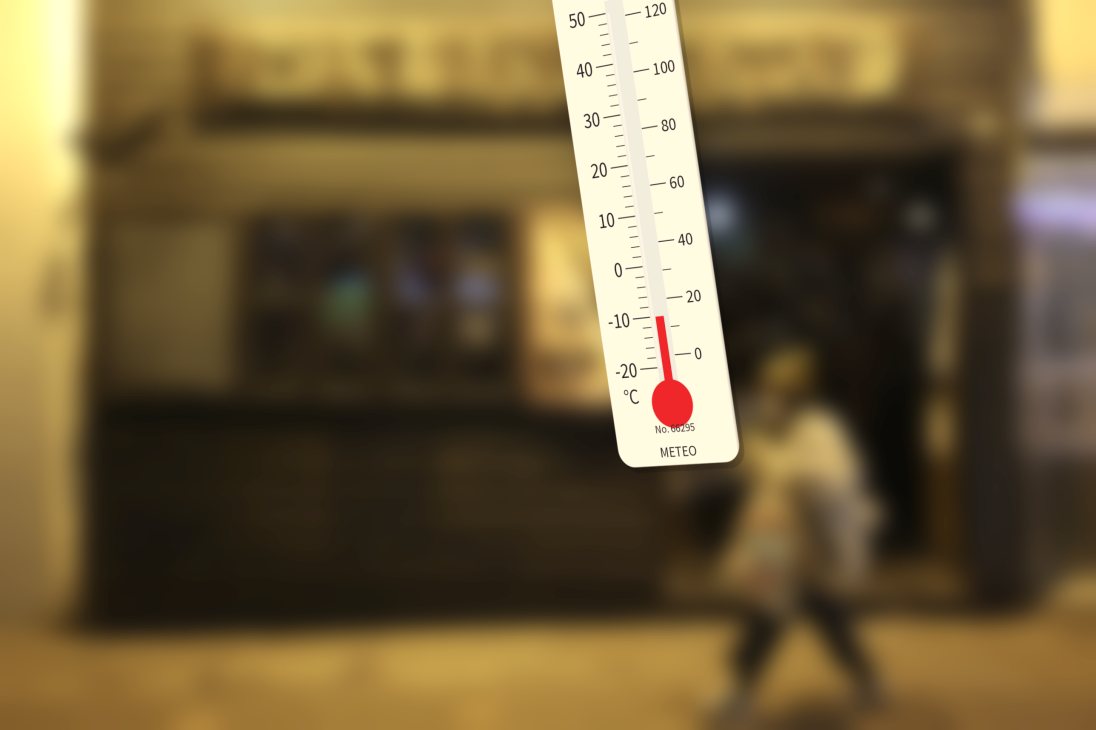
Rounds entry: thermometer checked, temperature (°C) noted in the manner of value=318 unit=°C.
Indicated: value=-10 unit=°C
